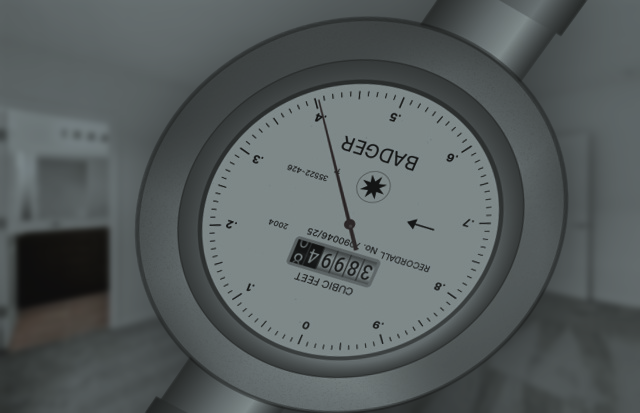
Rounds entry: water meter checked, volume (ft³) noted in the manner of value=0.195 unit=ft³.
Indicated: value=389948.40 unit=ft³
